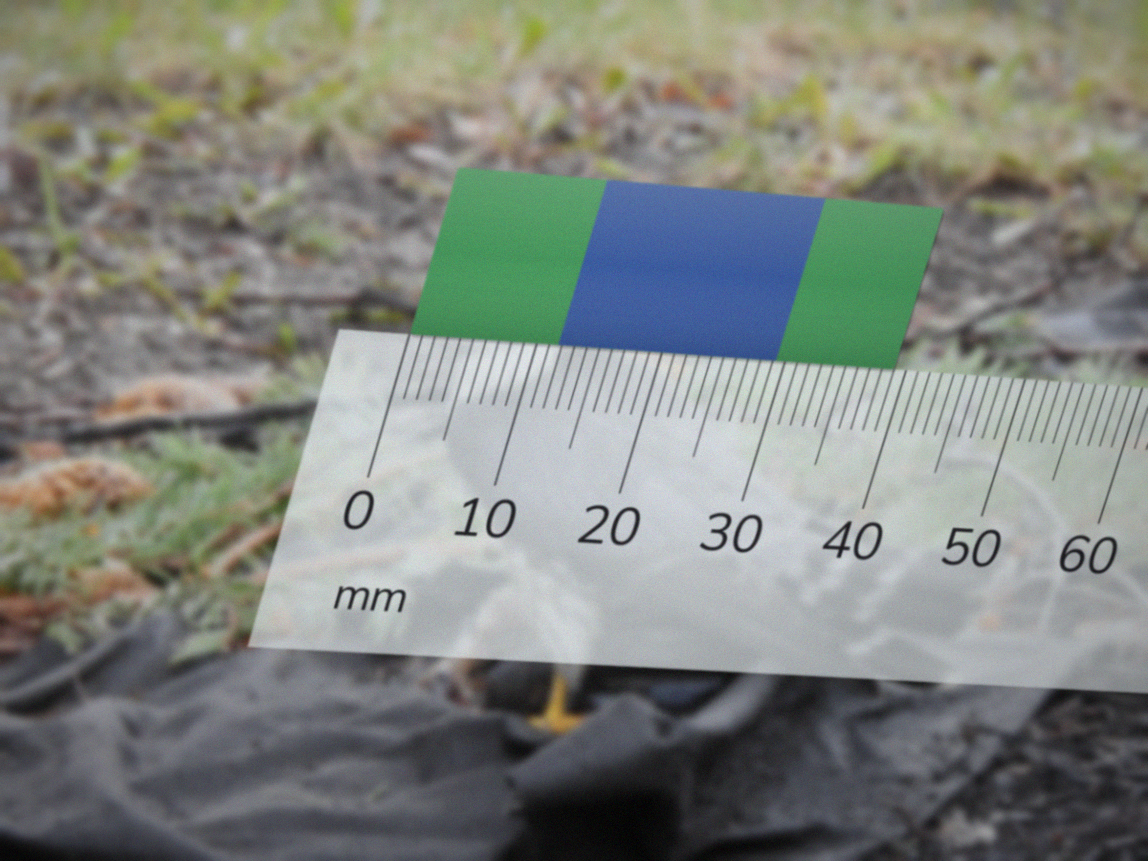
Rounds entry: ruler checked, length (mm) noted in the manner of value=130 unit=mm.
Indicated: value=39 unit=mm
